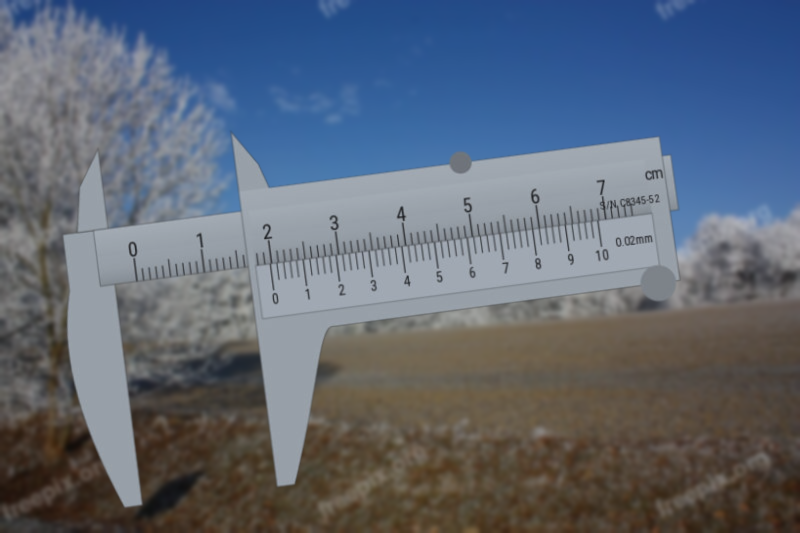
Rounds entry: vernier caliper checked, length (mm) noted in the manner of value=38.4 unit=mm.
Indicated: value=19.8 unit=mm
